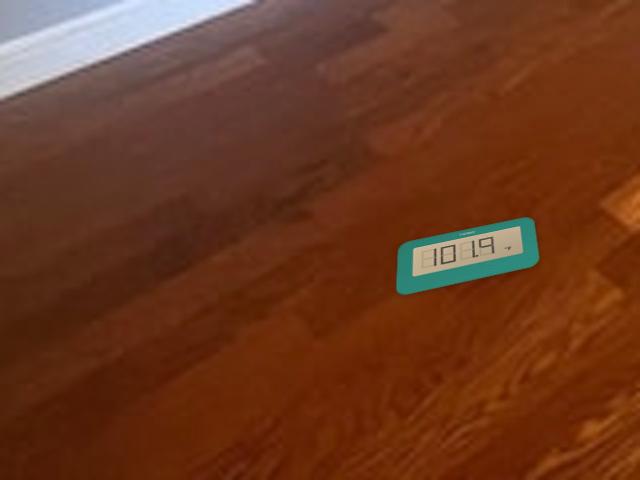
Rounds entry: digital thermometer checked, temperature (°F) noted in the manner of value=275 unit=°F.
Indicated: value=101.9 unit=°F
